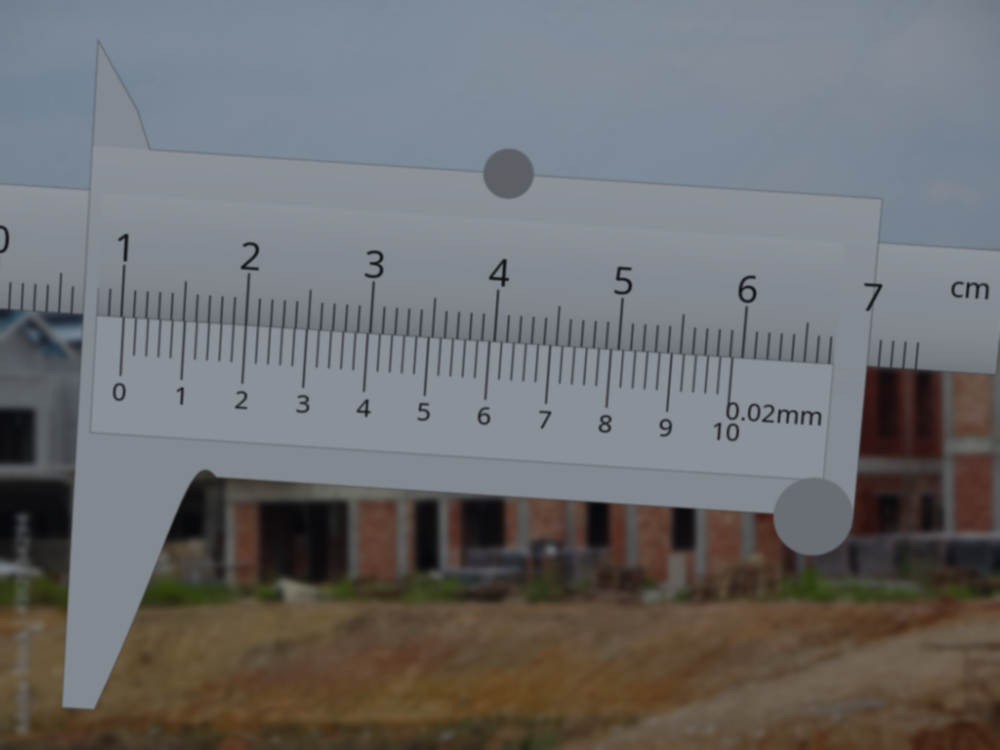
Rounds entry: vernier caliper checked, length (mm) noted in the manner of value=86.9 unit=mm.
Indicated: value=10.2 unit=mm
